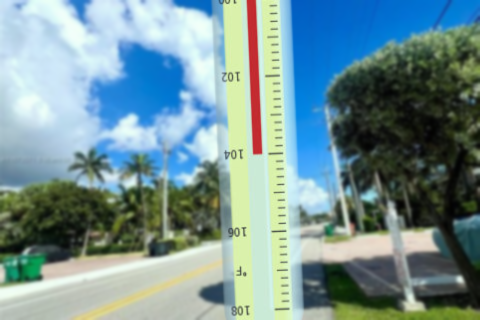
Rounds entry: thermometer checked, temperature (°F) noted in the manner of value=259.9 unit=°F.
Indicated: value=104 unit=°F
